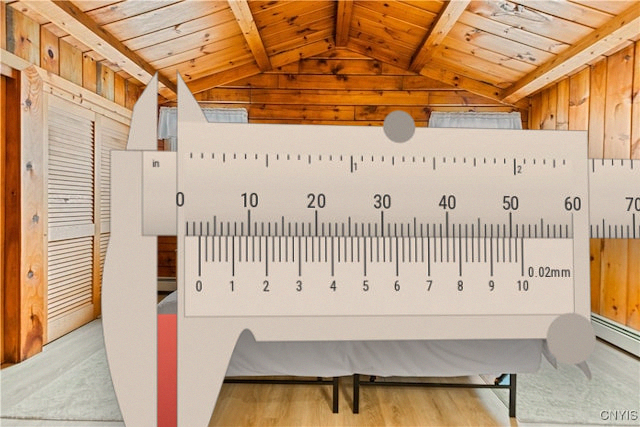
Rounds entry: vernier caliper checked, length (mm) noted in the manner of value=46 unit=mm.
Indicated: value=2.8 unit=mm
